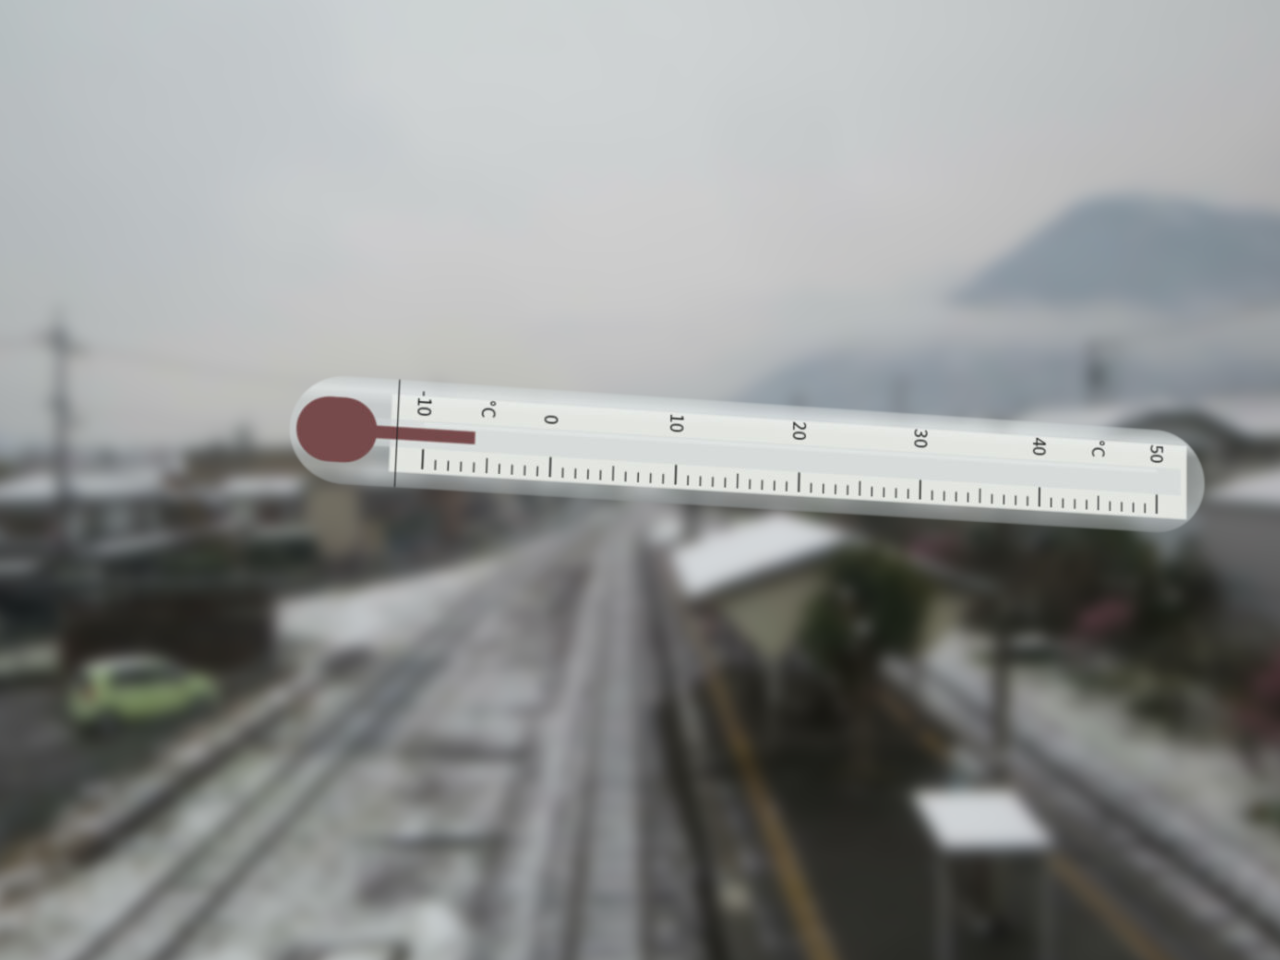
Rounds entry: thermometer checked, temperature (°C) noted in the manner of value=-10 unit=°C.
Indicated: value=-6 unit=°C
